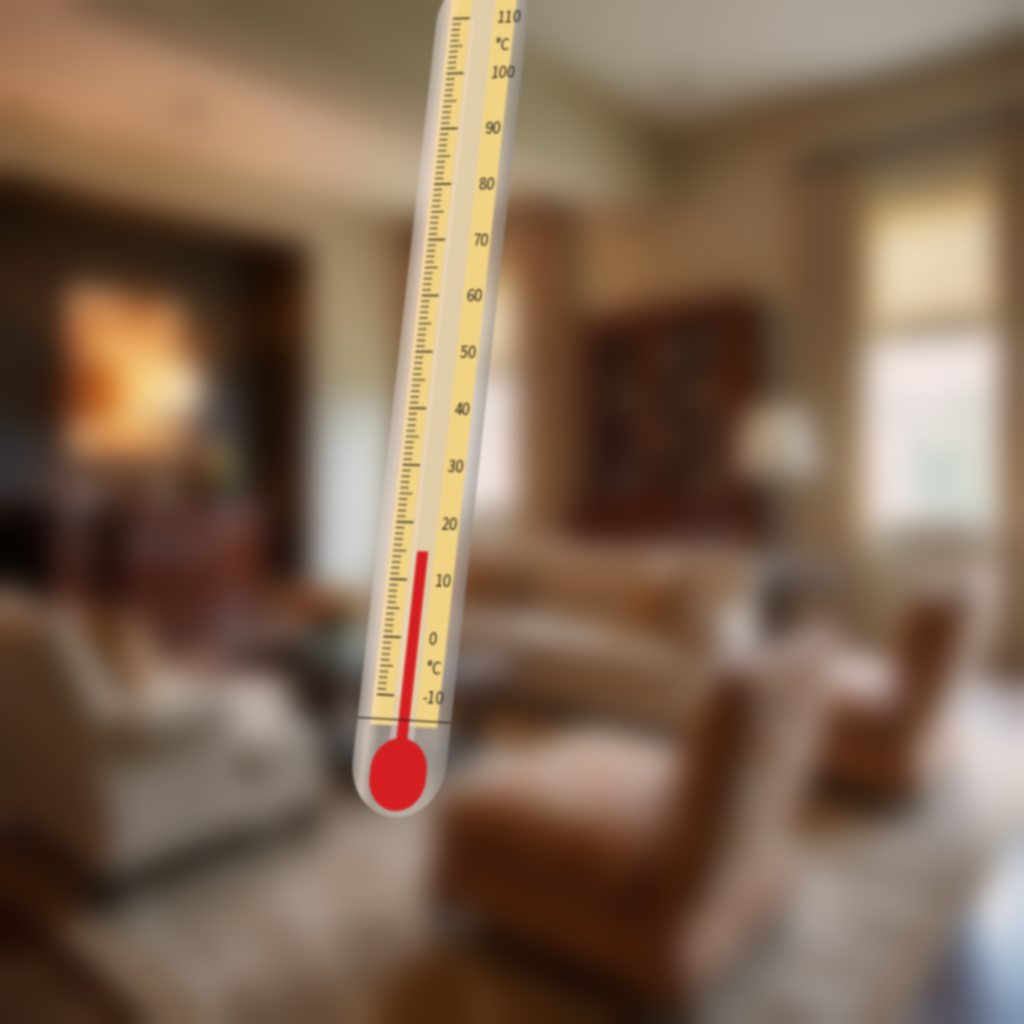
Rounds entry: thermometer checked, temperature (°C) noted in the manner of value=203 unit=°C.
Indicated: value=15 unit=°C
